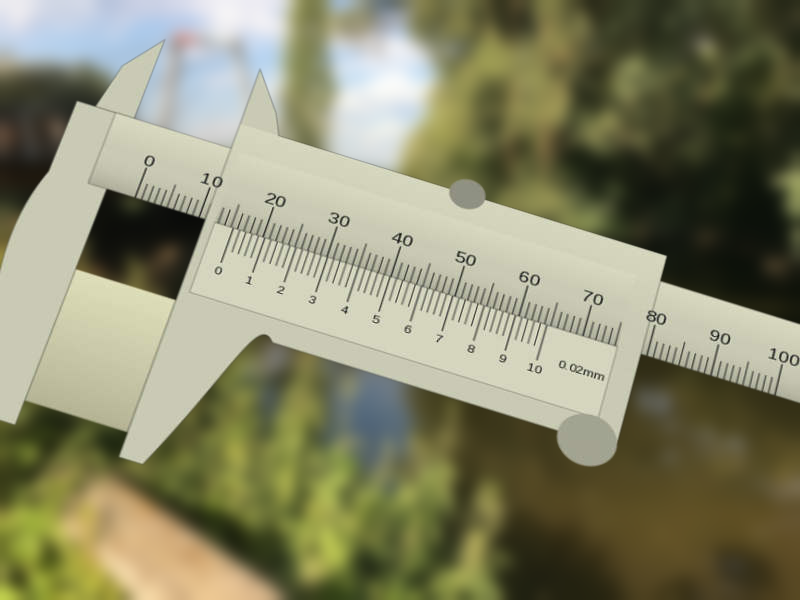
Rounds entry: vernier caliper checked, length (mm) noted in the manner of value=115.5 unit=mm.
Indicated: value=15.4 unit=mm
